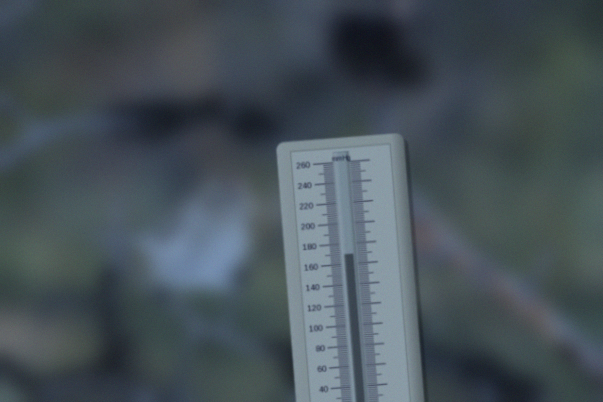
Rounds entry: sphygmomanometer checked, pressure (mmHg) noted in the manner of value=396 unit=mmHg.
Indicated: value=170 unit=mmHg
